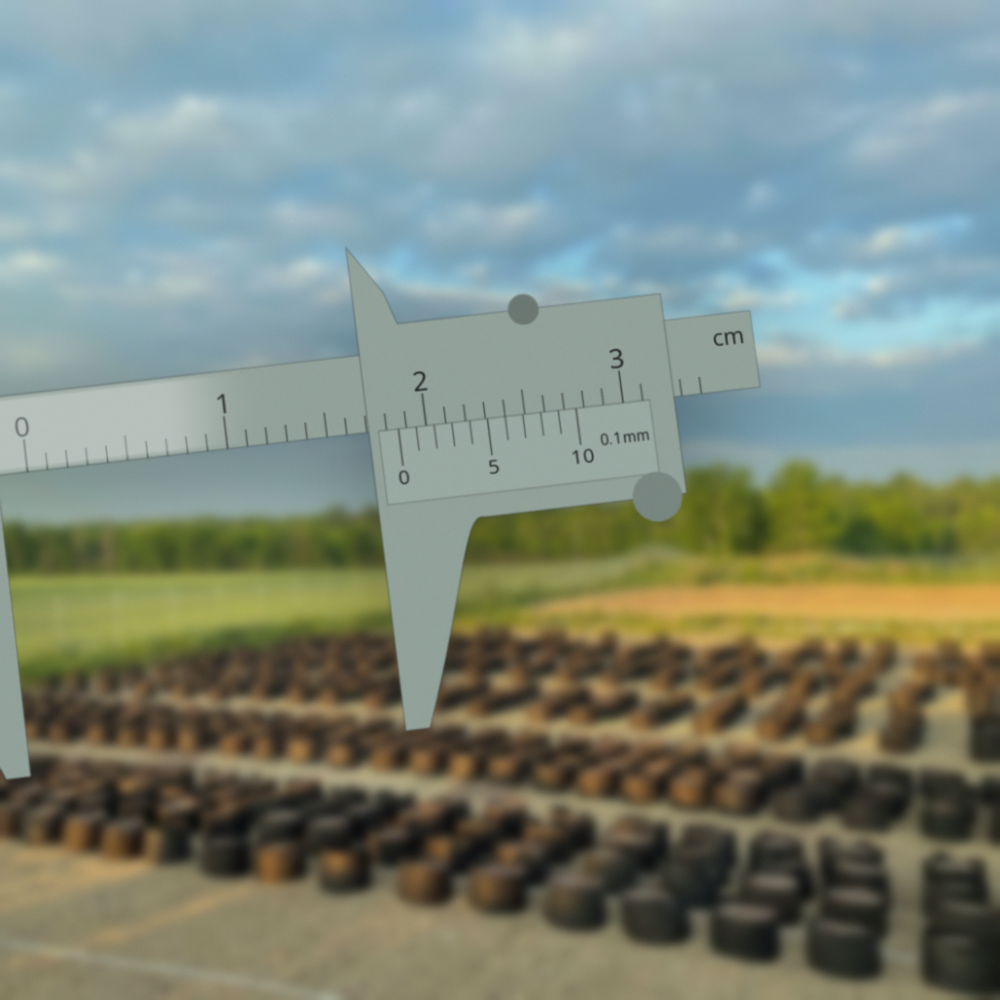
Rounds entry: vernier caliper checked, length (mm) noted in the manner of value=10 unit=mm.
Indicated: value=18.6 unit=mm
